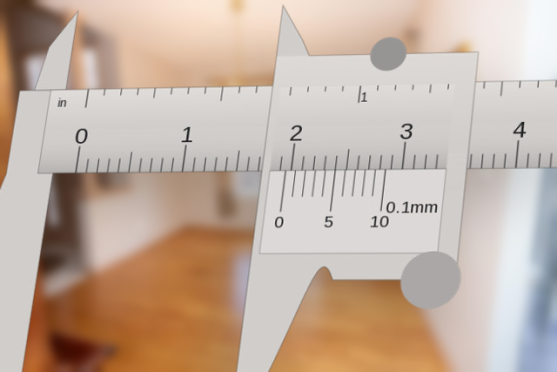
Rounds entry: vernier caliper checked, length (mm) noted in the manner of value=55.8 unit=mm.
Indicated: value=19.5 unit=mm
